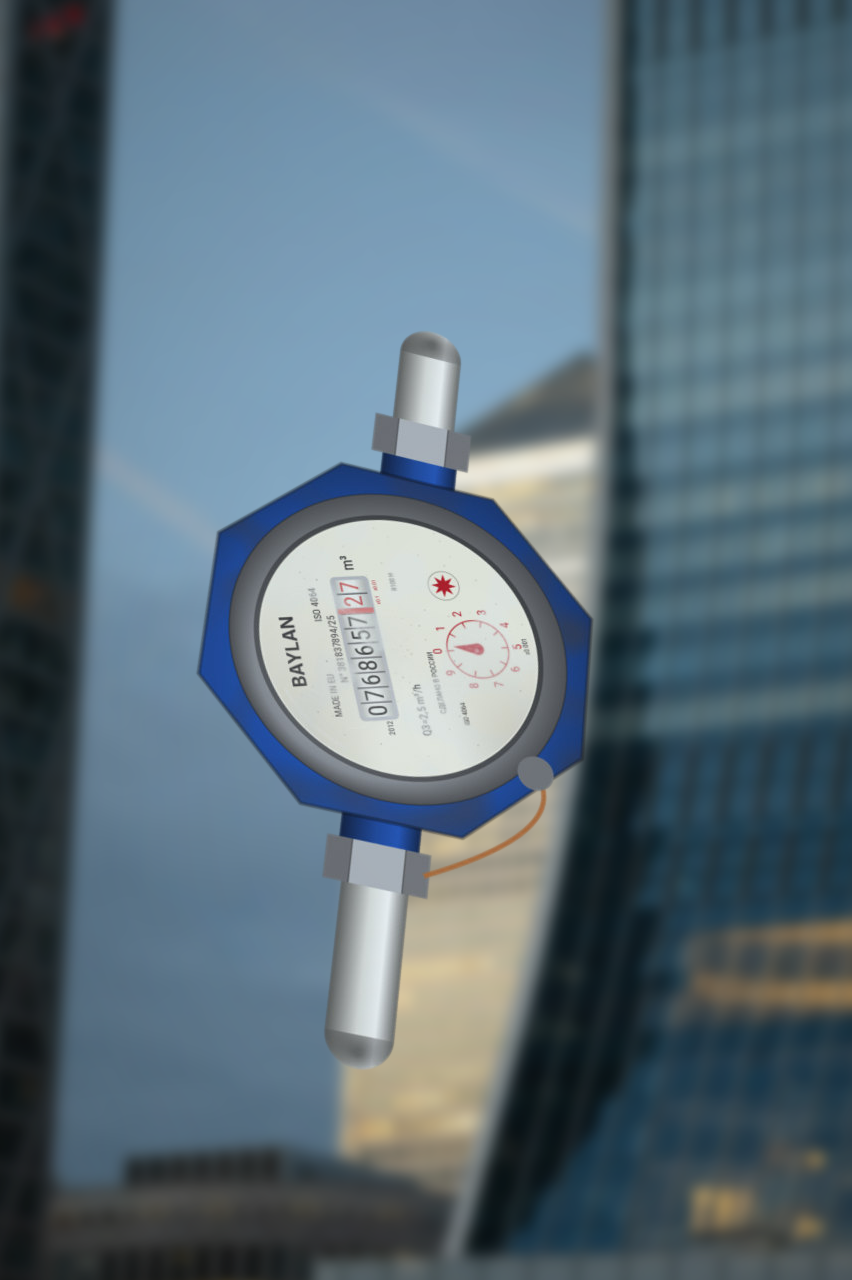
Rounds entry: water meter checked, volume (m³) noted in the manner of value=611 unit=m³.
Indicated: value=768657.270 unit=m³
